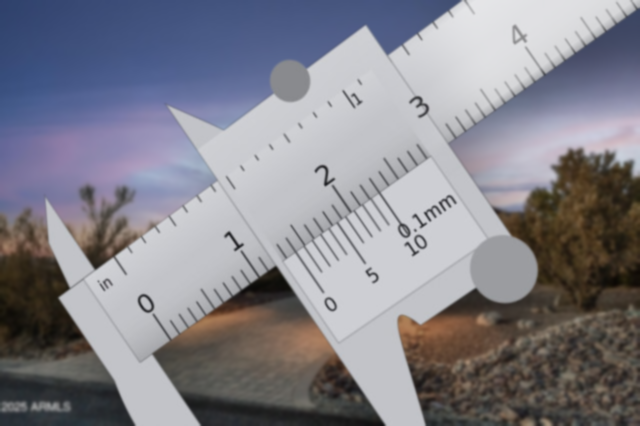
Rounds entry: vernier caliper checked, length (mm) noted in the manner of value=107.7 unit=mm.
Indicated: value=14.0 unit=mm
